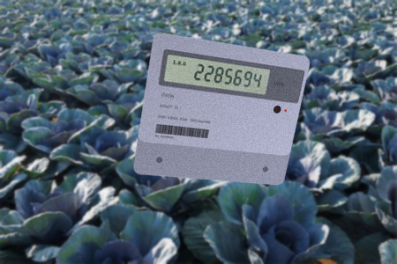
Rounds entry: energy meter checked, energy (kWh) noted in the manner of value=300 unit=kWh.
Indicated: value=2285694 unit=kWh
